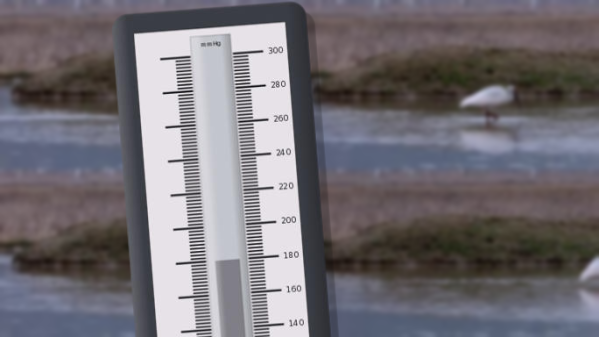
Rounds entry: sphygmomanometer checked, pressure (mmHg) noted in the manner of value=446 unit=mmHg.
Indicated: value=180 unit=mmHg
